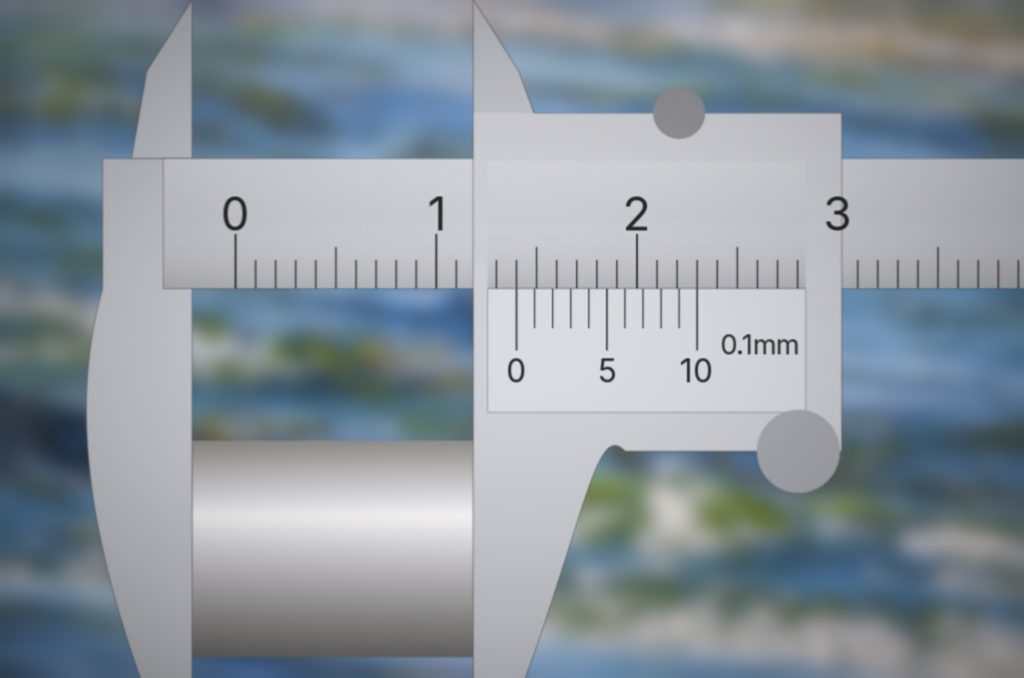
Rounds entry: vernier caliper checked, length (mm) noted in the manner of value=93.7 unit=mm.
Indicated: value=14.0 unit=mm
